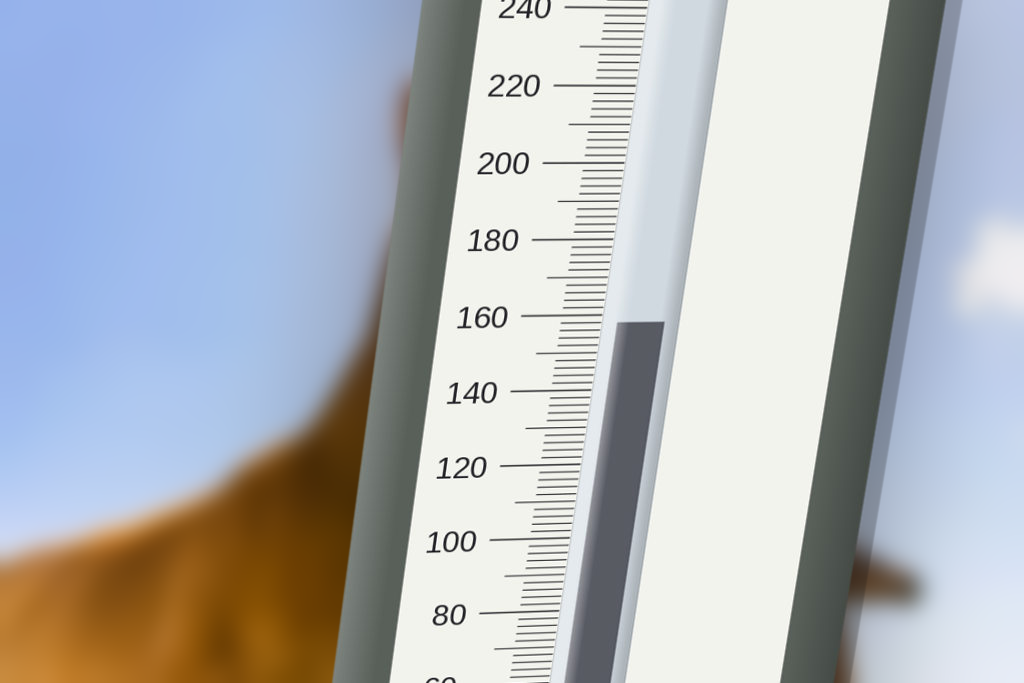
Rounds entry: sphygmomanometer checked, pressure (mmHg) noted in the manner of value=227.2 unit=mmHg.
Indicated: value=158 unit=mmHg
